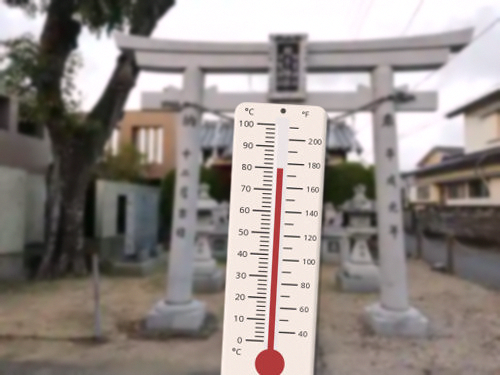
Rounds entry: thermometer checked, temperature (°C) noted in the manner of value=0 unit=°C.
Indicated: value=80 unit=°C
